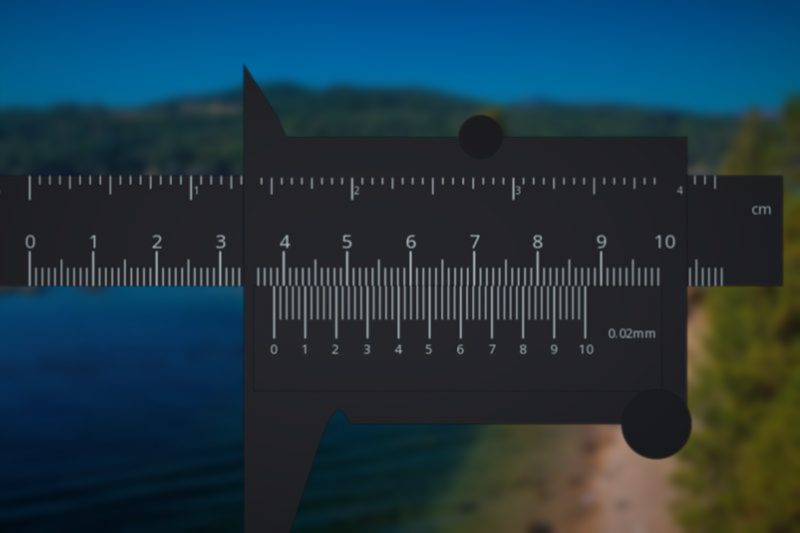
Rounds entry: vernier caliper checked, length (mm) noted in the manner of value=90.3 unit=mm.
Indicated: value=38.5 unit=mm
